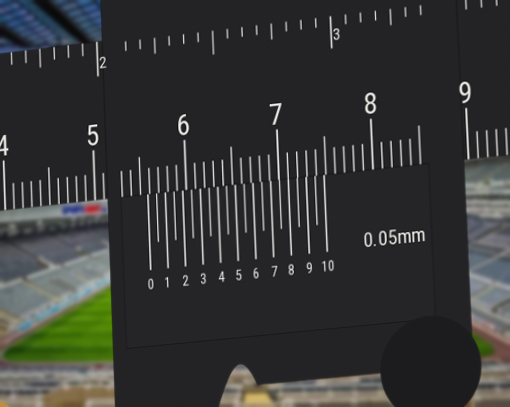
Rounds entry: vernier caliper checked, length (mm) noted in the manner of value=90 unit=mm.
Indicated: value=55.8 unit=mm
